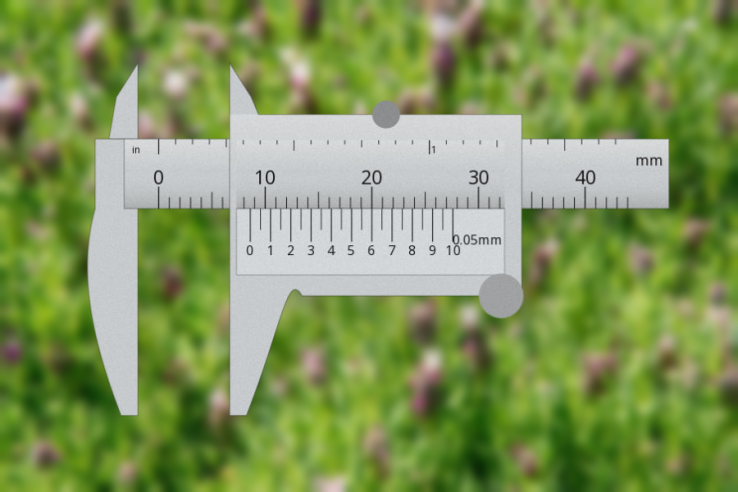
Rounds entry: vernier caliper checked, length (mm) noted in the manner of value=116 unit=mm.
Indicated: value=8.6 unit=mm
